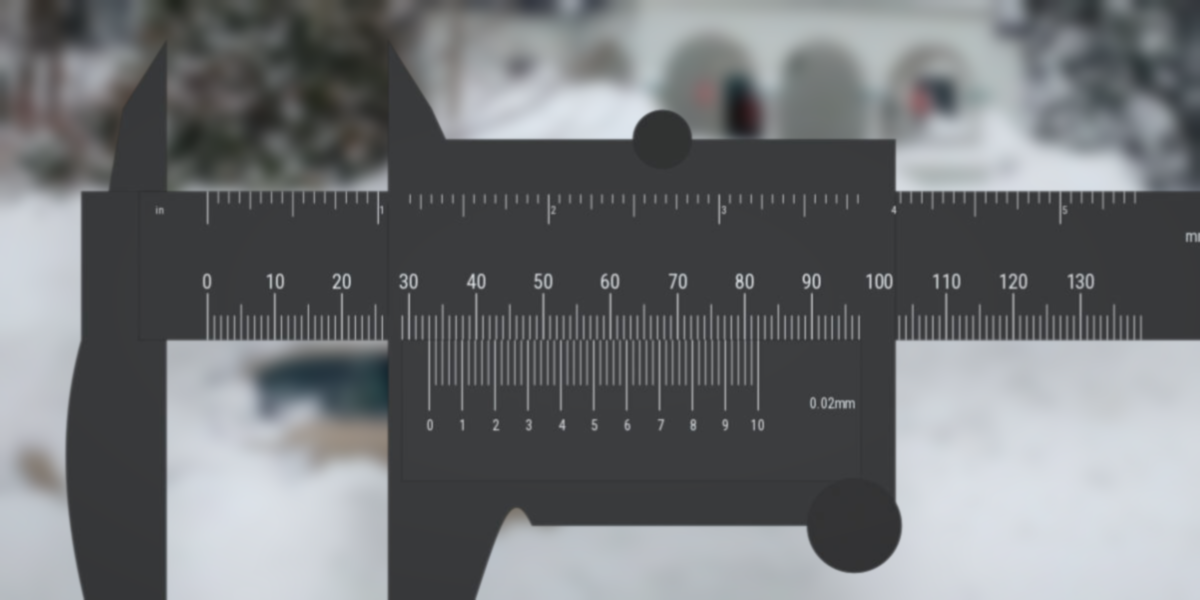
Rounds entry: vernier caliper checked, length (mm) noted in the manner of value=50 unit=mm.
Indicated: value=33.0 unit=mm
